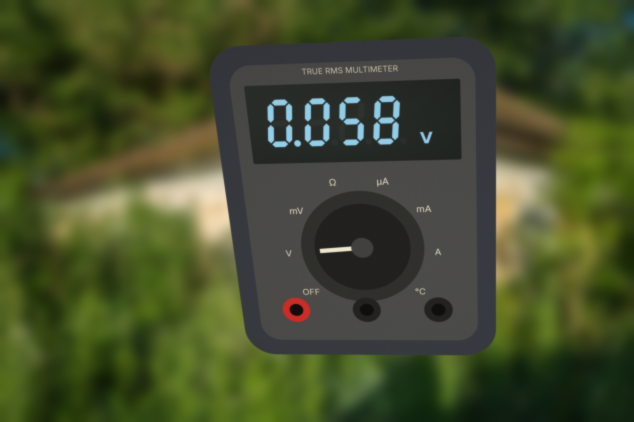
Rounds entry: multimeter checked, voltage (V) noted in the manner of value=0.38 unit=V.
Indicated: value=0.058 unit=V
